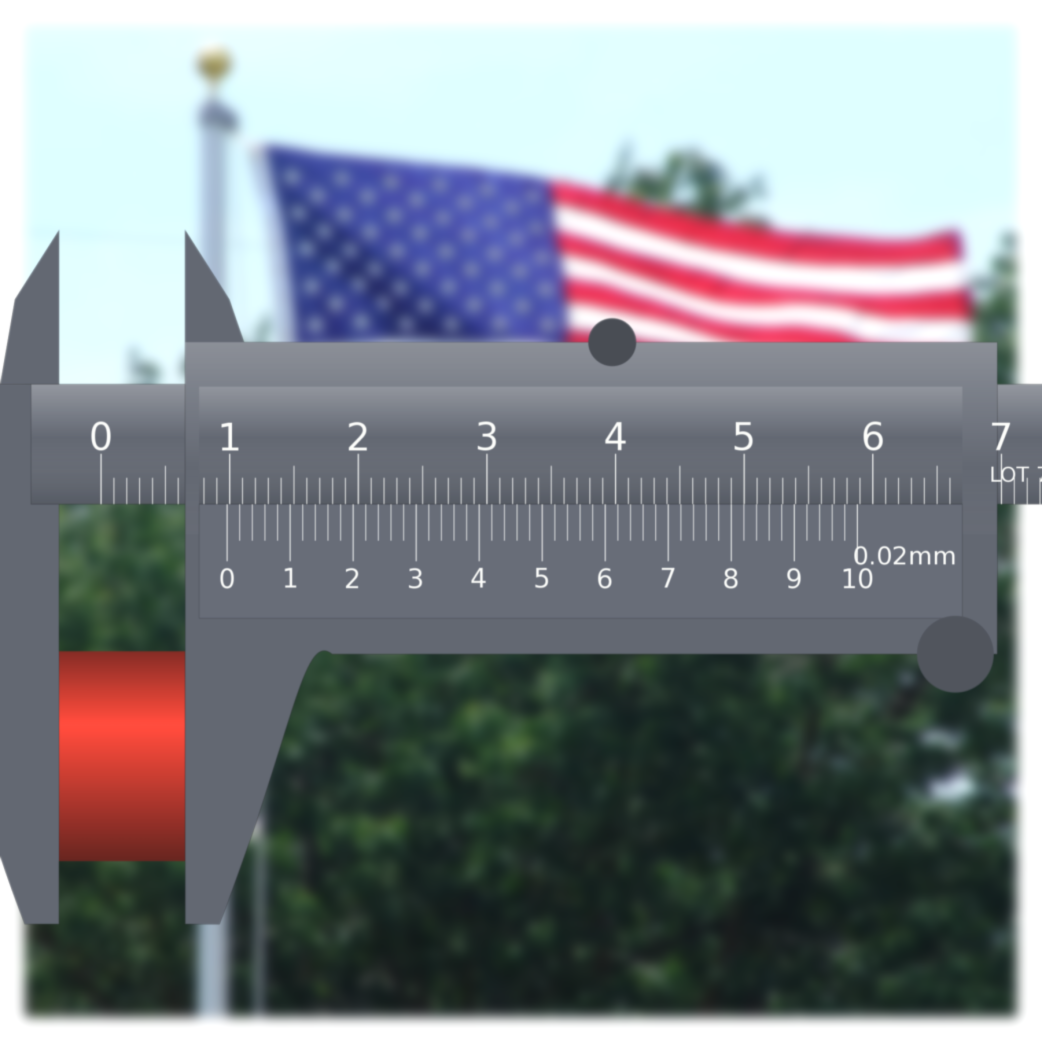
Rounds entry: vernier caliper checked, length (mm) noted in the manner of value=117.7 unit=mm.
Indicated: value=9.8 unit=mm
